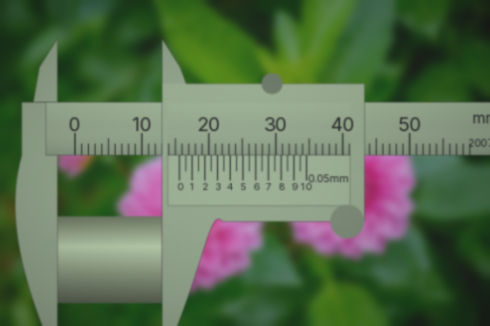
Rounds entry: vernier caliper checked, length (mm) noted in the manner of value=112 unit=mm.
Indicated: value=15.6 unit=mm
